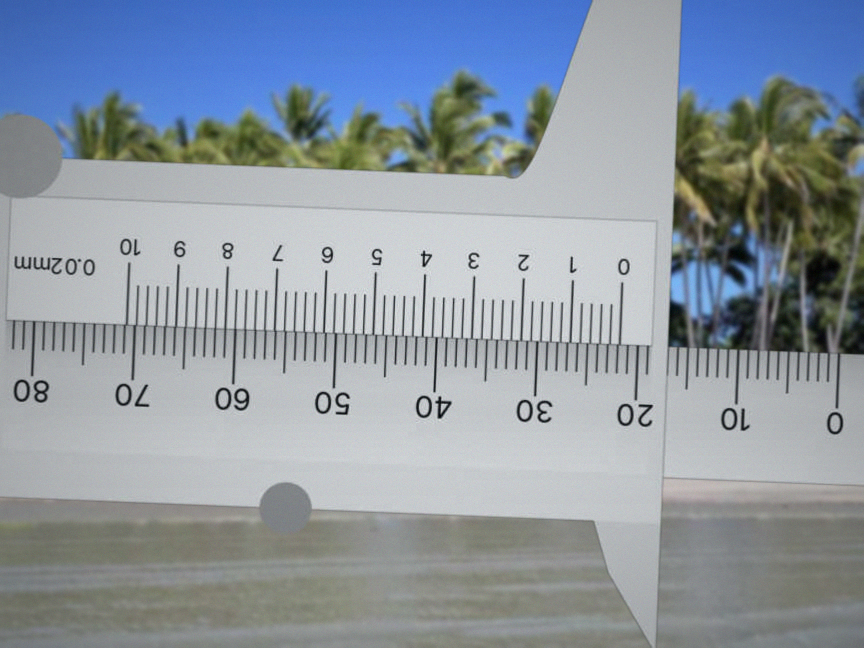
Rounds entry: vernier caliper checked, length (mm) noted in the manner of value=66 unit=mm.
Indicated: value=21.8 unit=mm
